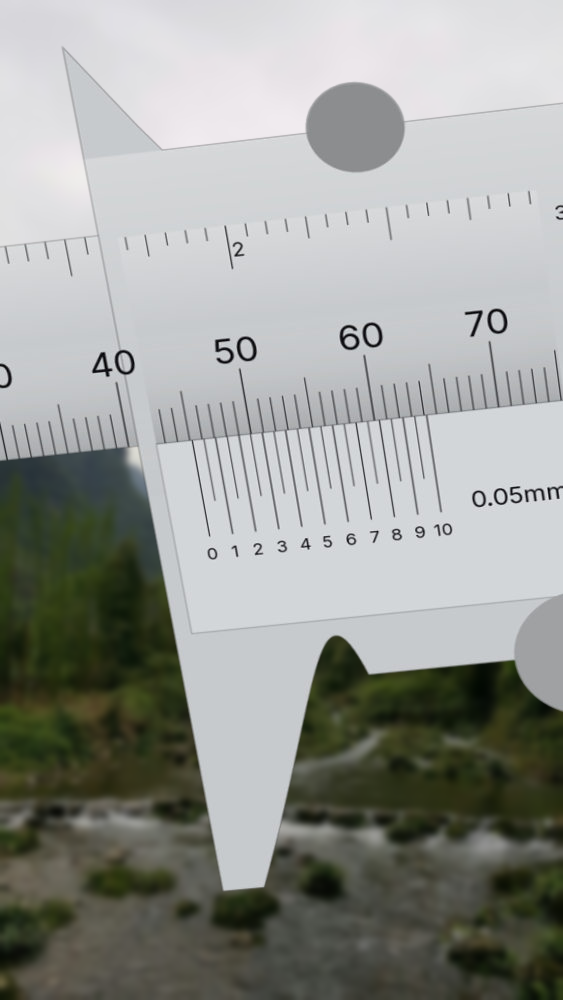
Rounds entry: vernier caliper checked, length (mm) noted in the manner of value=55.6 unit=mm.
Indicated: value=45.2 unit=mm
